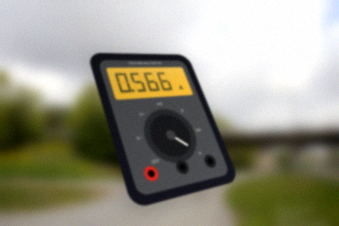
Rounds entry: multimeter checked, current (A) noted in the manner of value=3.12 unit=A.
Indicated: value=0.566 unit=A
